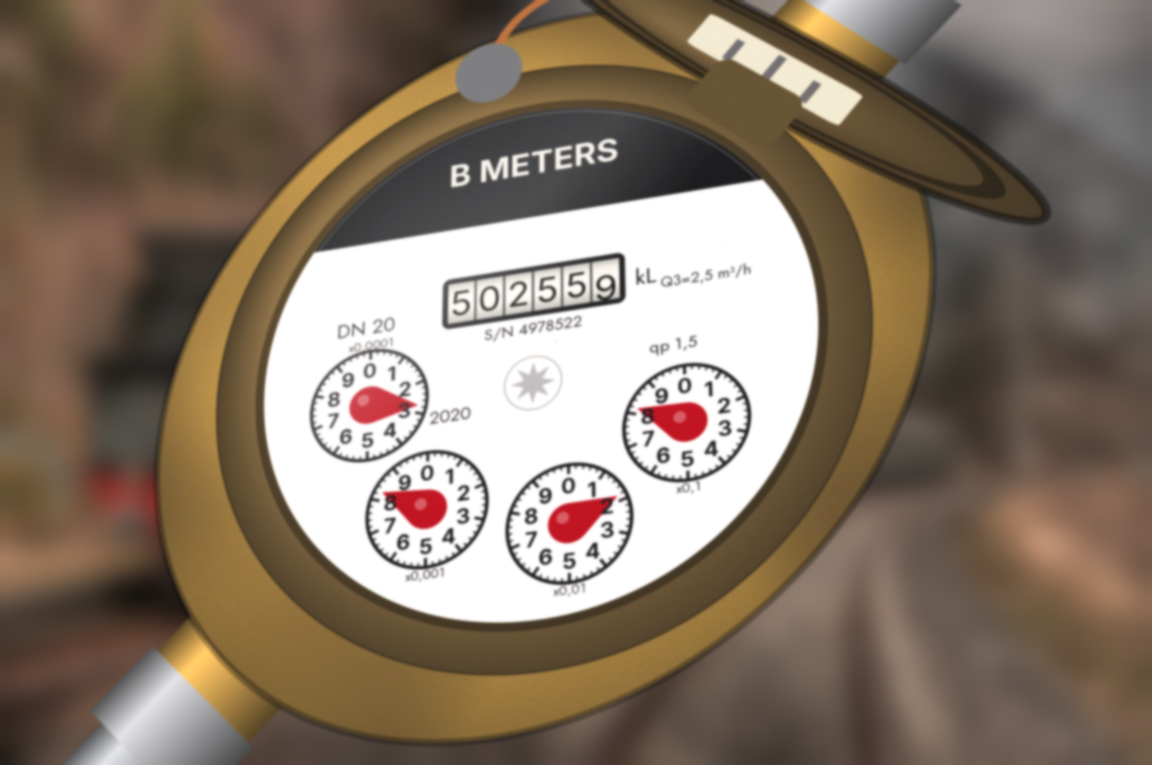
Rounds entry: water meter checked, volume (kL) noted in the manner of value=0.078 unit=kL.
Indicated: value=502558.8182 unit=kL
